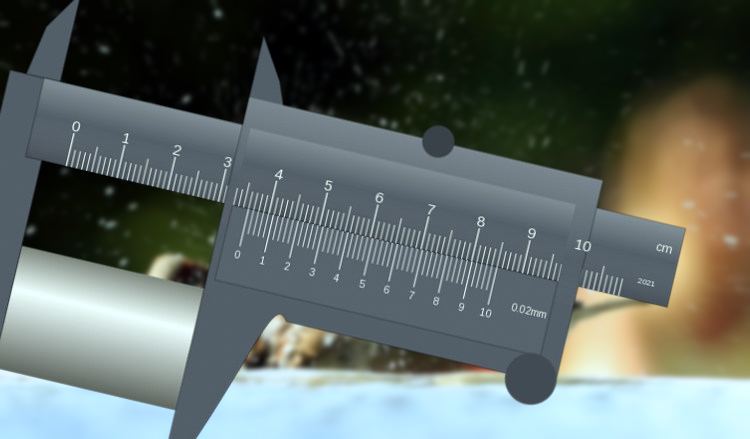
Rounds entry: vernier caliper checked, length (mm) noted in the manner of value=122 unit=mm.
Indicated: value=36.0 unit=mm
